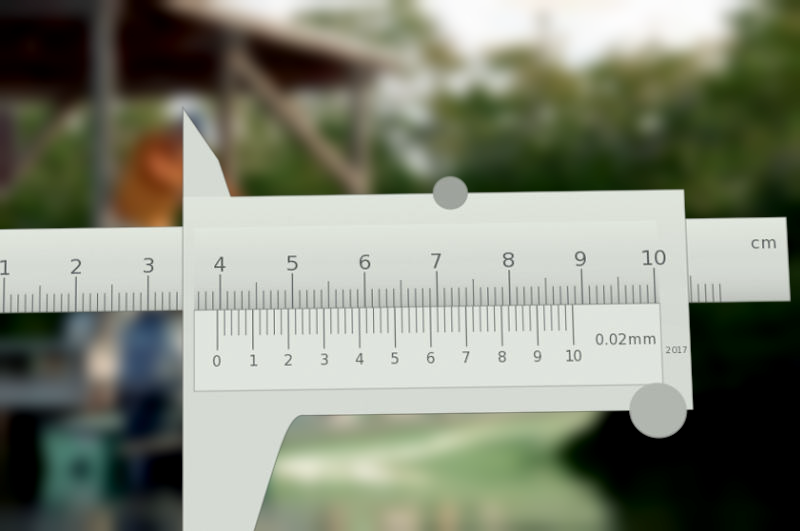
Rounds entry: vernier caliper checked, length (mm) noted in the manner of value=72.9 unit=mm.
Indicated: value=39.6 unit=mm
